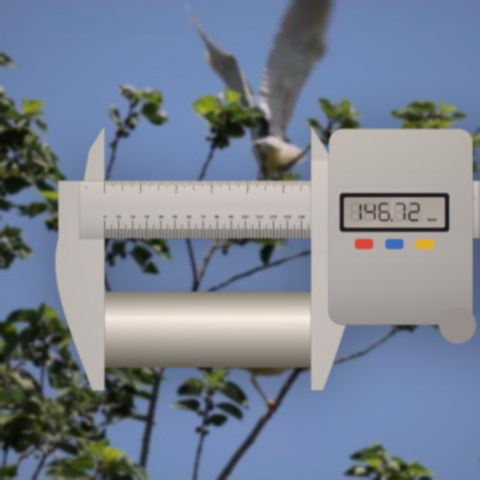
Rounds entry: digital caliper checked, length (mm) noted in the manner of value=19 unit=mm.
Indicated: value=146.72 unit=mm
